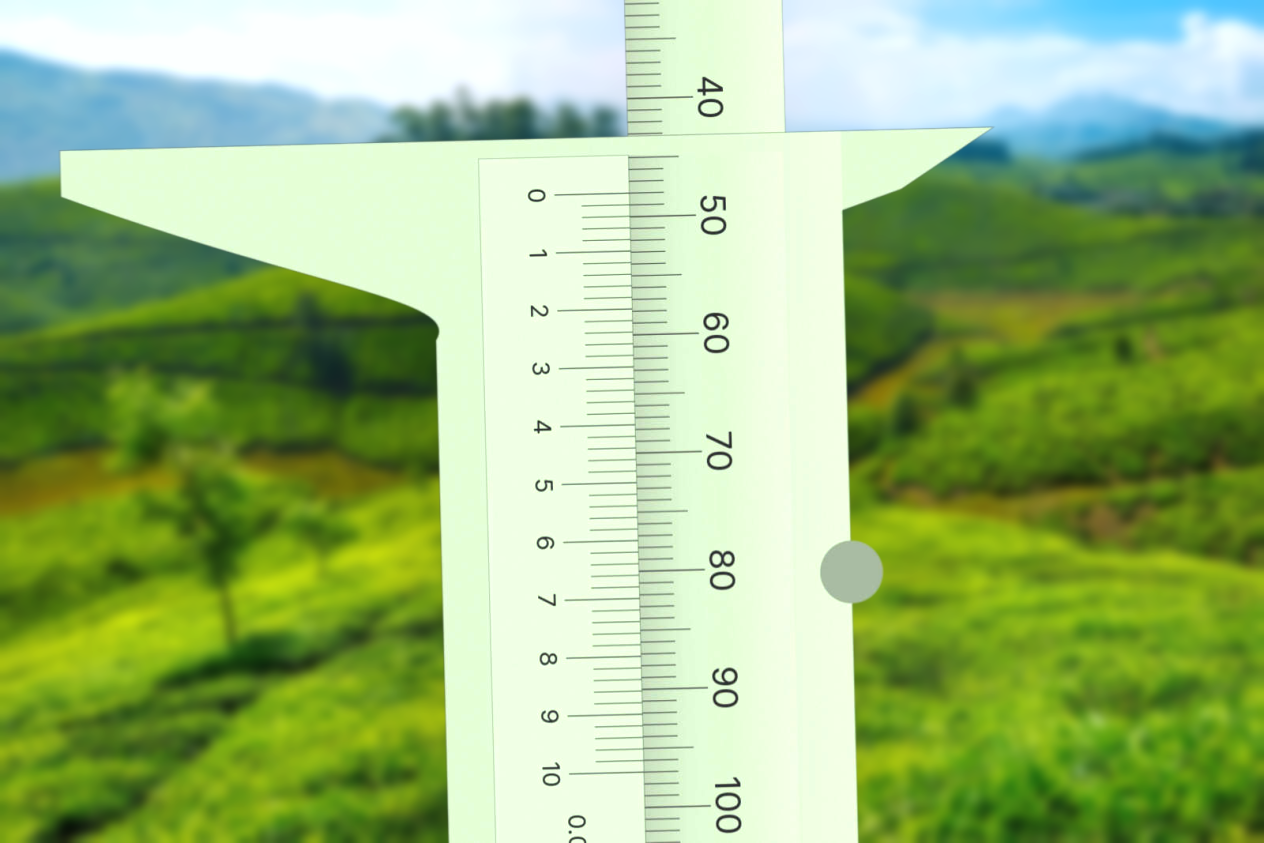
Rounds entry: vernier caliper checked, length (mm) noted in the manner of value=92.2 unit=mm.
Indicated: value=48.0 unit=mm
